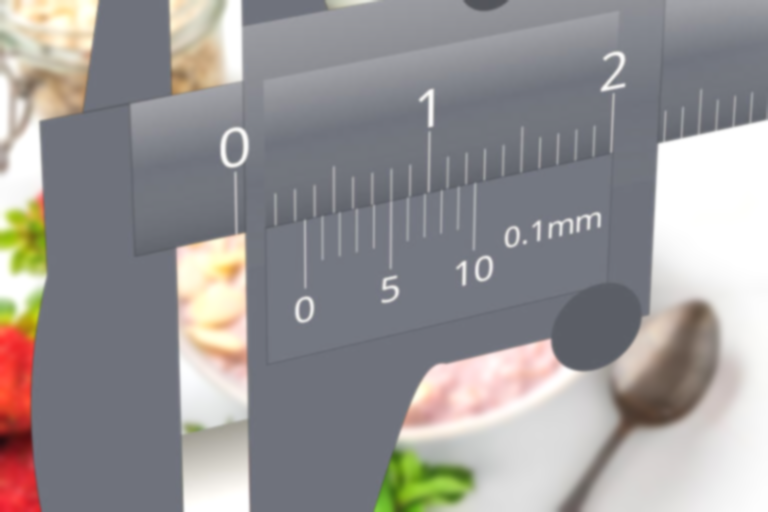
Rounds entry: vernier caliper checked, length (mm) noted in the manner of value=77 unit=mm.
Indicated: value=3.5 unit=mm
